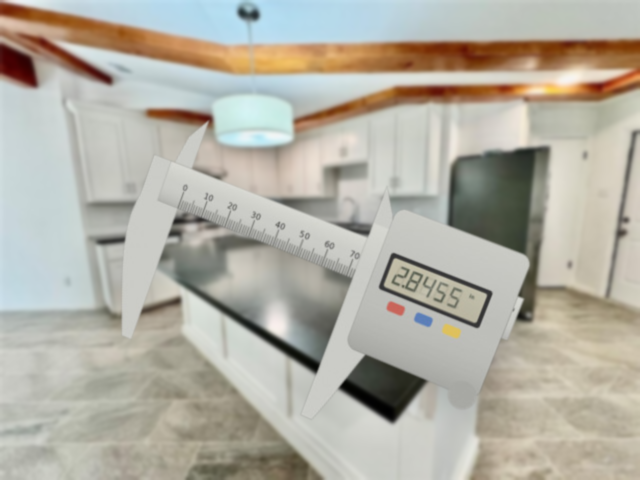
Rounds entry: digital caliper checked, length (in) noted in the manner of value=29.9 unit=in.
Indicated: value=2.8455 unit=in
